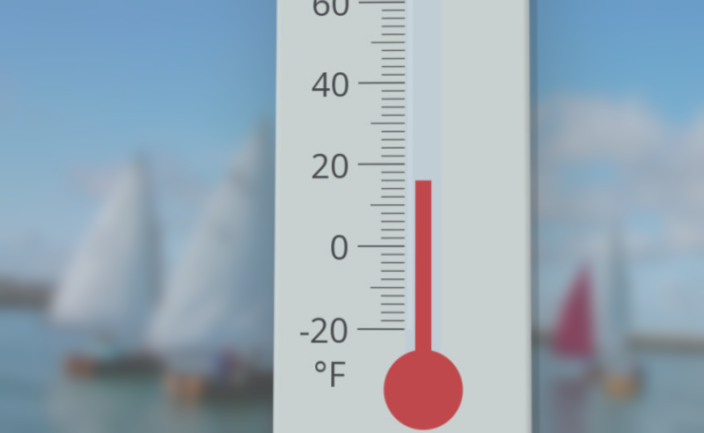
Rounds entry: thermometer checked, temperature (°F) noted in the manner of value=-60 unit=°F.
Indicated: value=16 unit=°F
